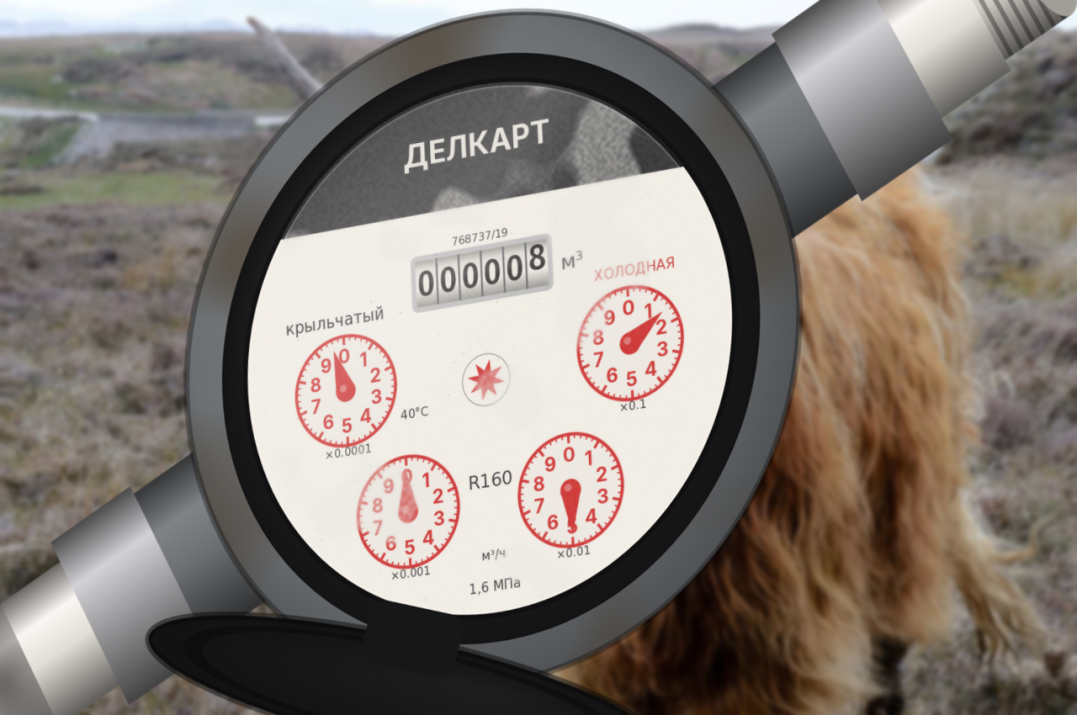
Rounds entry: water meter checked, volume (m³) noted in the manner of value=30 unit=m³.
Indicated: value=8.1499 unit=m³
